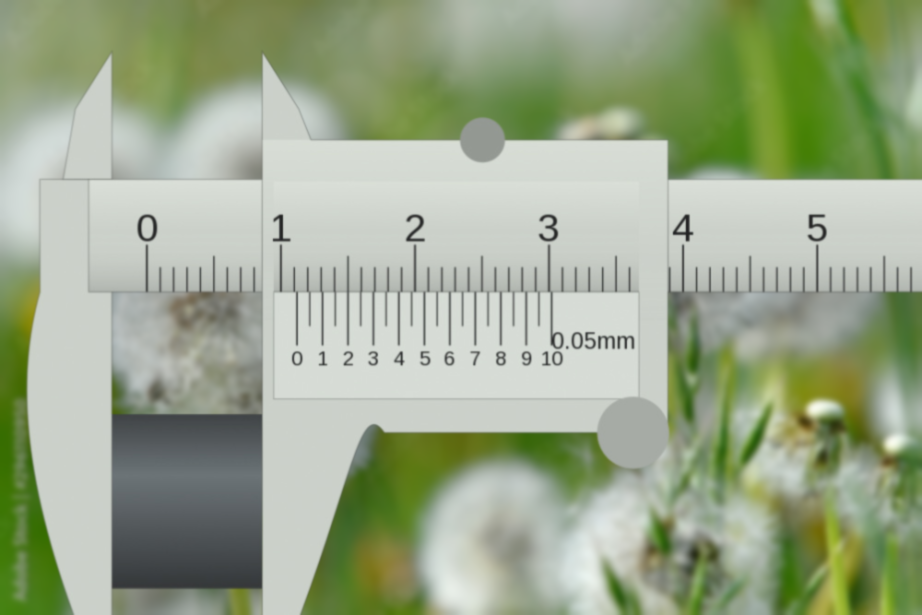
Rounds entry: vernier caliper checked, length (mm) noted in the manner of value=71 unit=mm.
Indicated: value=11.2 unit=mm
